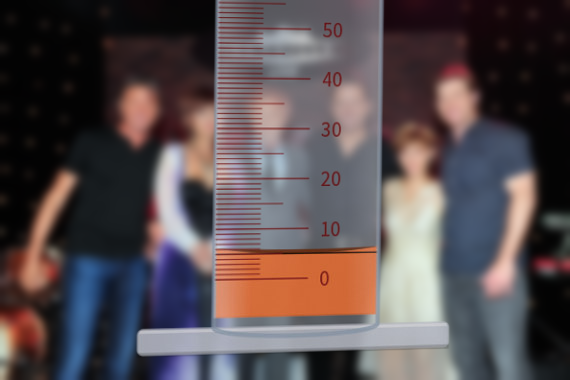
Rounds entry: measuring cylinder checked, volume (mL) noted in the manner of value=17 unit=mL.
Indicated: value=5 unit=mL
